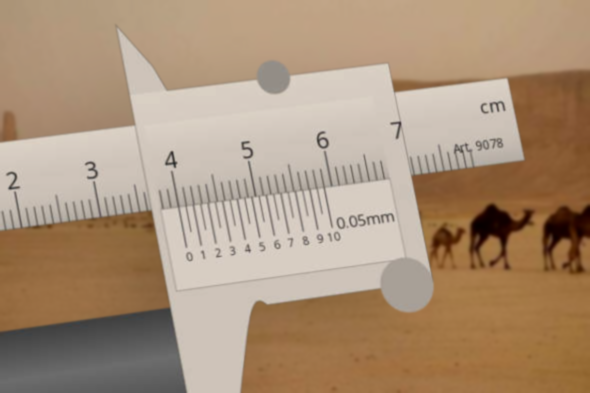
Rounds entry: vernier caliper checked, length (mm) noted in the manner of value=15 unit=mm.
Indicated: value=40.0 unit=mm
